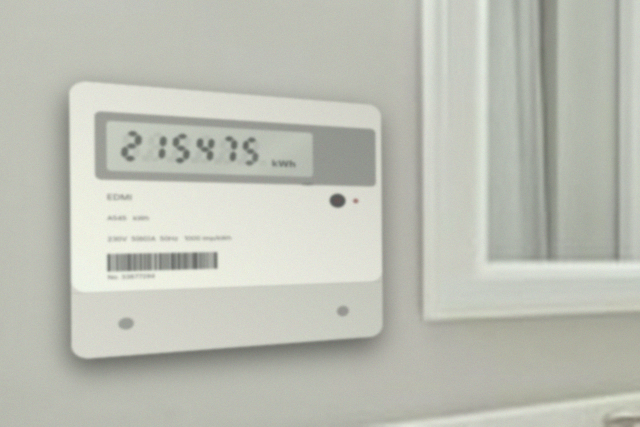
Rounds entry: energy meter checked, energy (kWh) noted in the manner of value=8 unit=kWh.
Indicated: value=215475 unit=kWh
